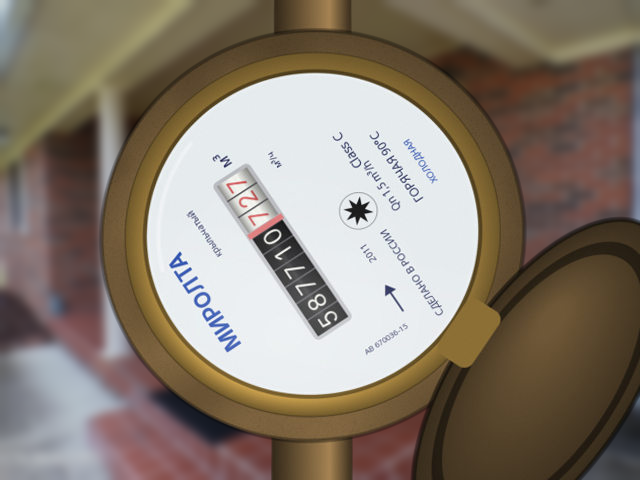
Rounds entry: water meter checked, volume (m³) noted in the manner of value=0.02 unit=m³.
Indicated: value=587710.727 unit=m³
